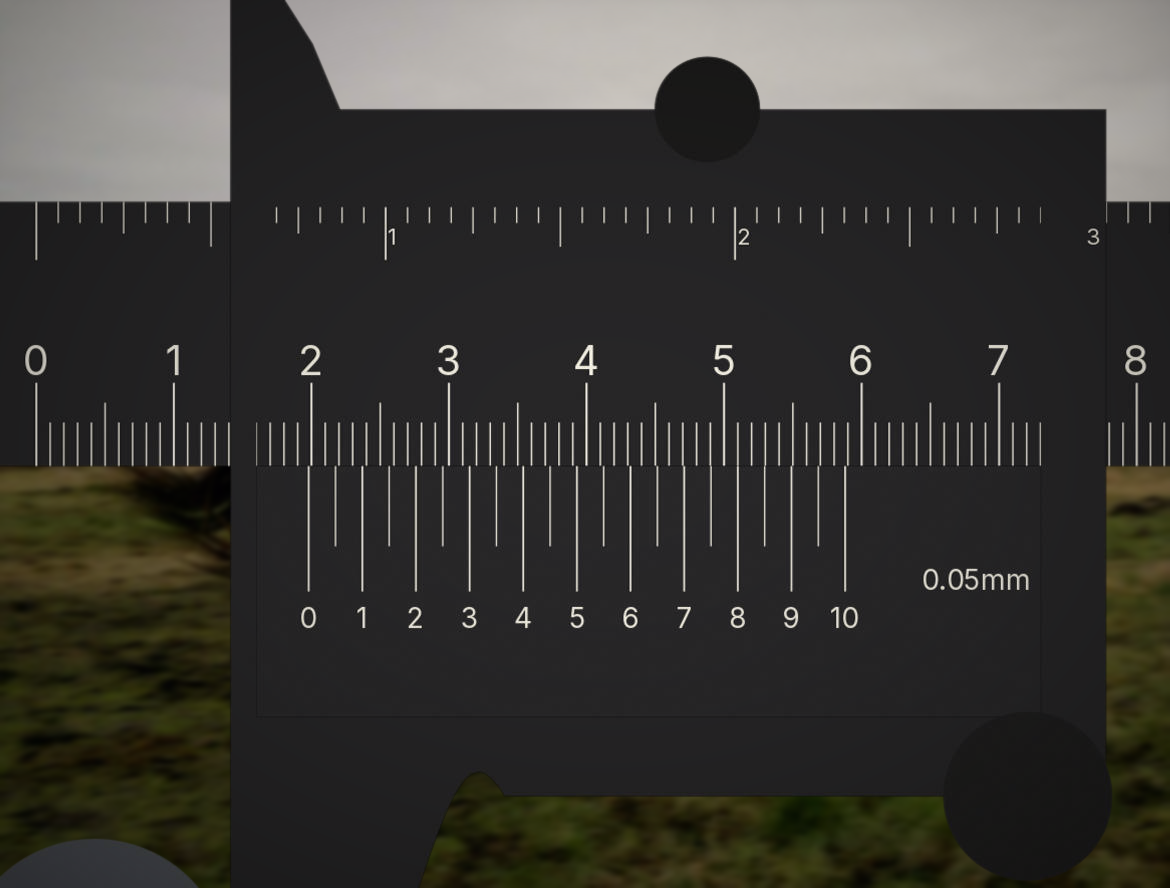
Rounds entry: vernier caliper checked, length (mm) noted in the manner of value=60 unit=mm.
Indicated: value=19.8 unit=mm
